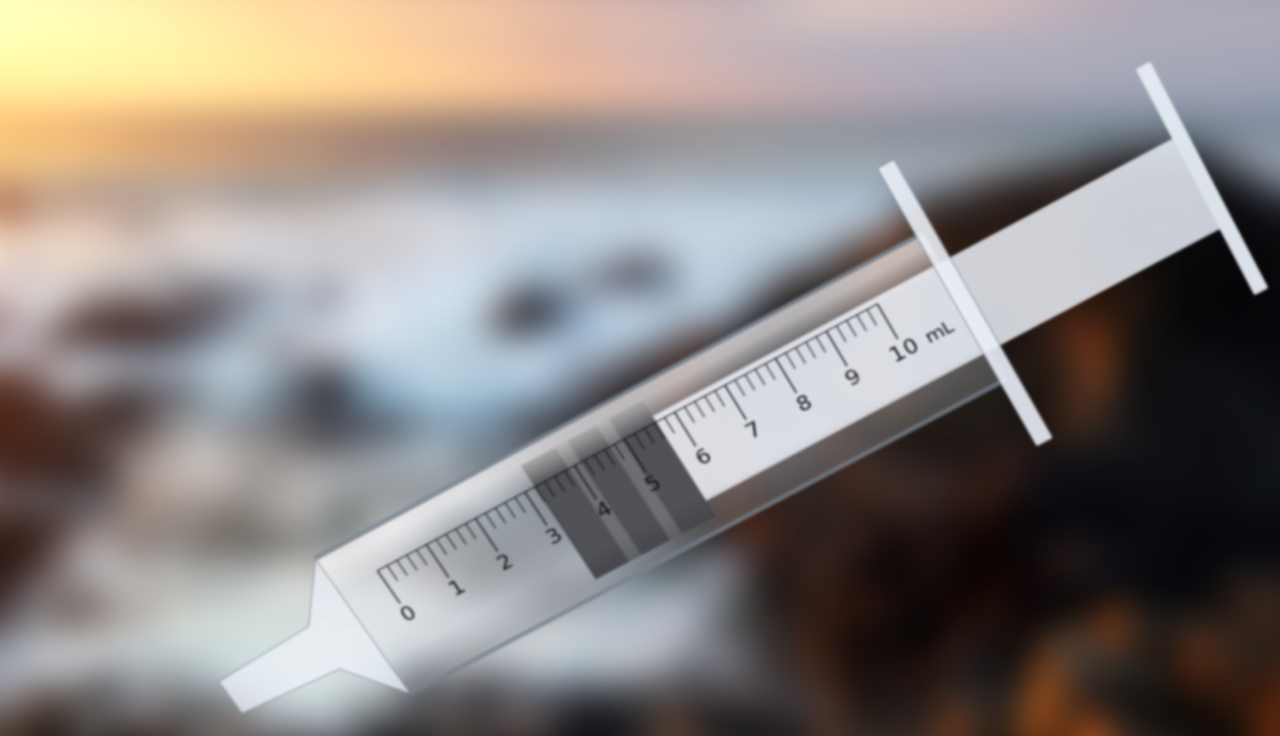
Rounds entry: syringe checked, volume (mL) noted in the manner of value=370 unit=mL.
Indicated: value=3.2 unit=mL
